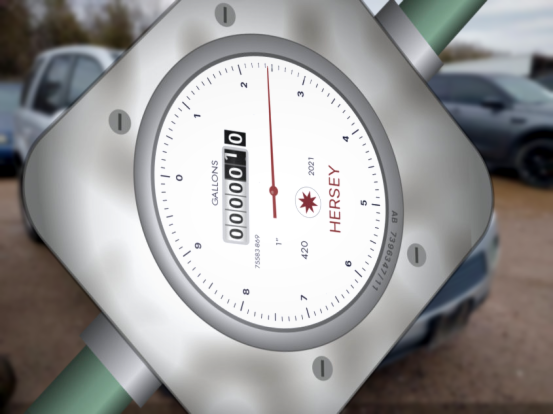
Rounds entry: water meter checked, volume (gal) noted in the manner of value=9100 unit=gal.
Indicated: value=12.4 unit=gal
